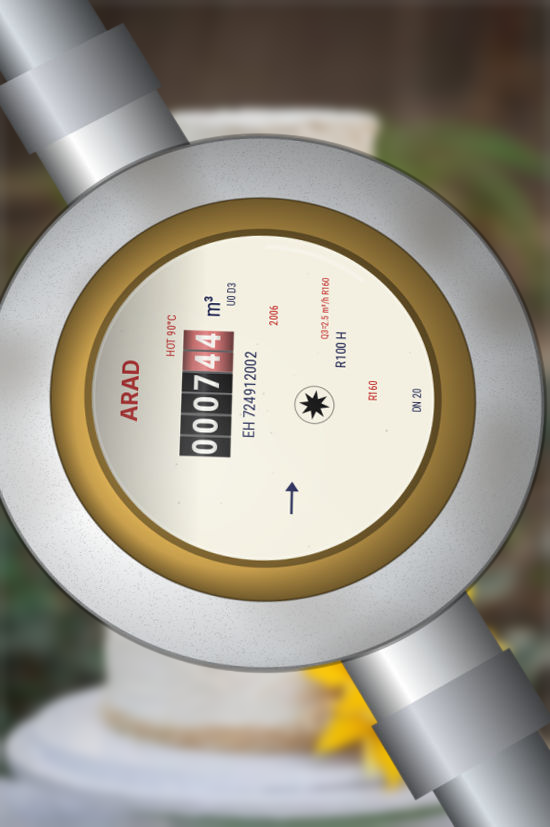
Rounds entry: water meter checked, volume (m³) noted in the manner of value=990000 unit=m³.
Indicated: value=7.44 unit=m³
